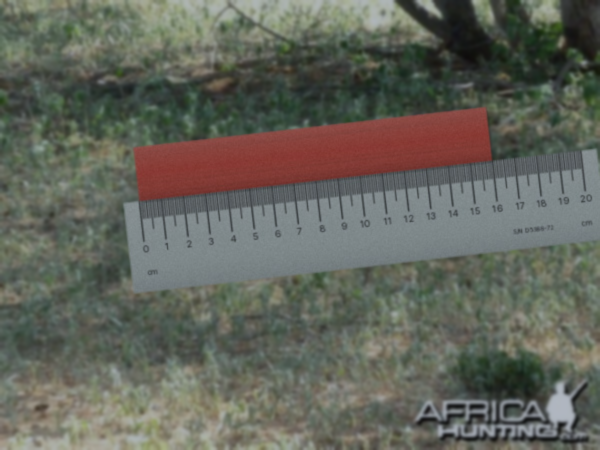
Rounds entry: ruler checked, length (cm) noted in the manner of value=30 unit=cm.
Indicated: value=16 unit=cm
